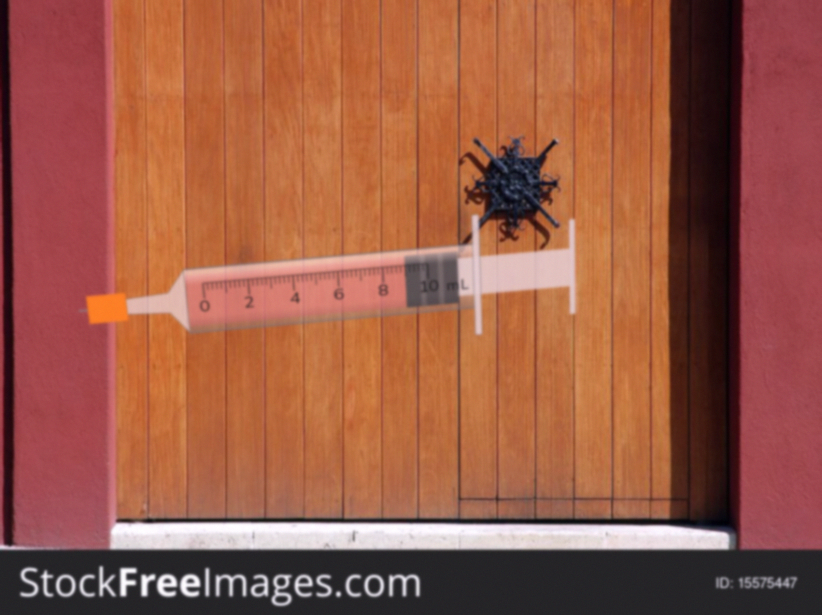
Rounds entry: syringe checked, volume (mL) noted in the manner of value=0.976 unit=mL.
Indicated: value=9 unit=mL
